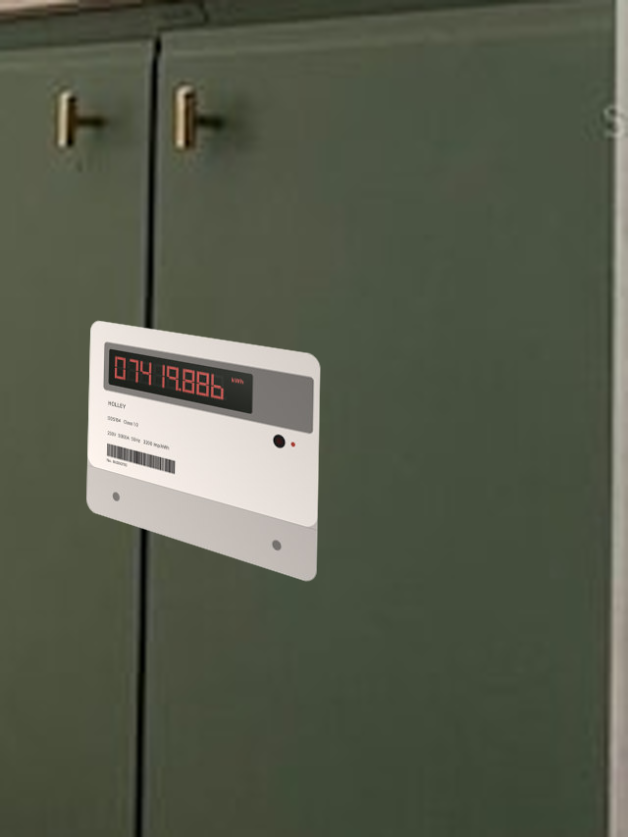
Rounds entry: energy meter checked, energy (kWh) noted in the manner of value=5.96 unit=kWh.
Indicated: value=7419.886 unit=kWh
